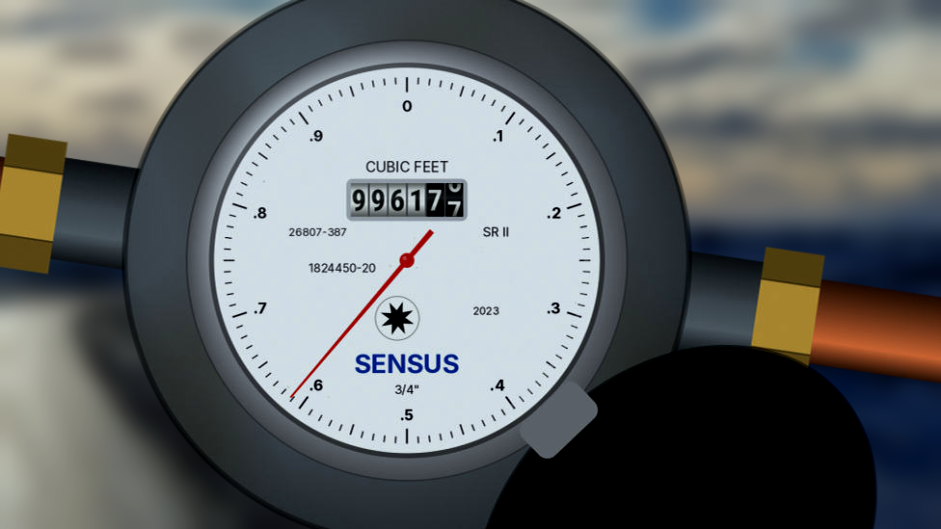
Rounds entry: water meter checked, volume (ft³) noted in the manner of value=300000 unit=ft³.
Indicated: value=996176.61 unit=ft³
